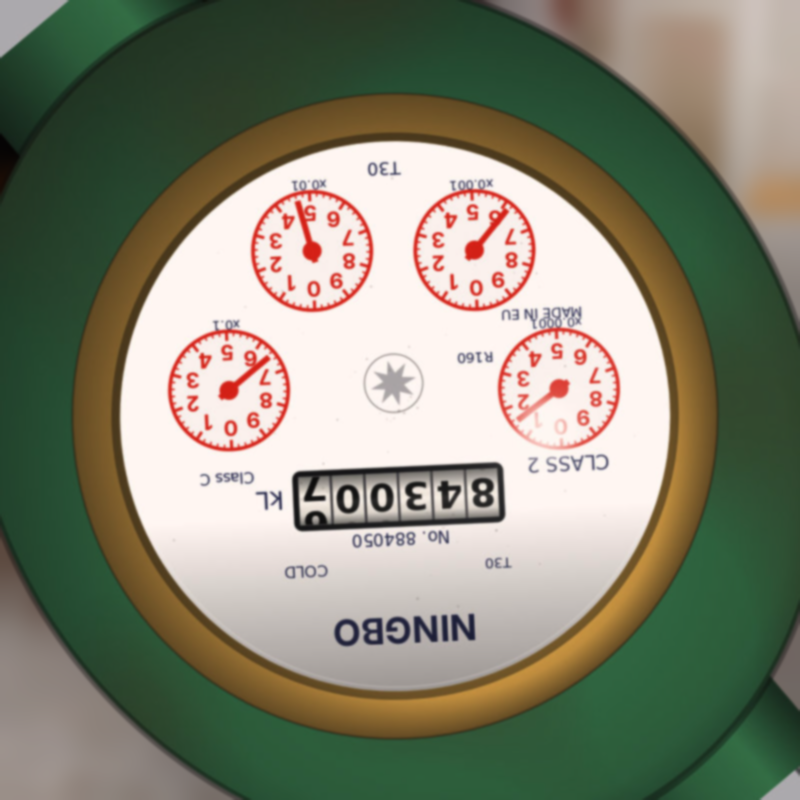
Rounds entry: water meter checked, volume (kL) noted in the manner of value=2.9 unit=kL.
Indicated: value=843006.6461 unit=kL
